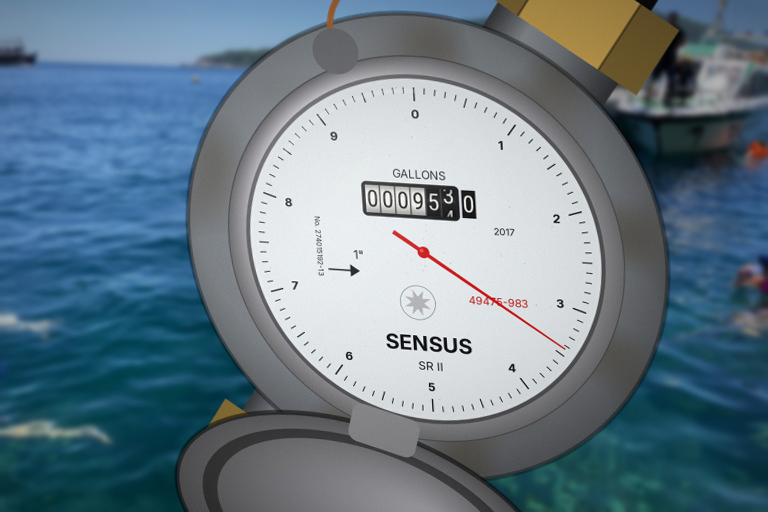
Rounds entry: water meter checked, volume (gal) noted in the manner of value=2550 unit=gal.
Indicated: value=9533.4 unit=gal
